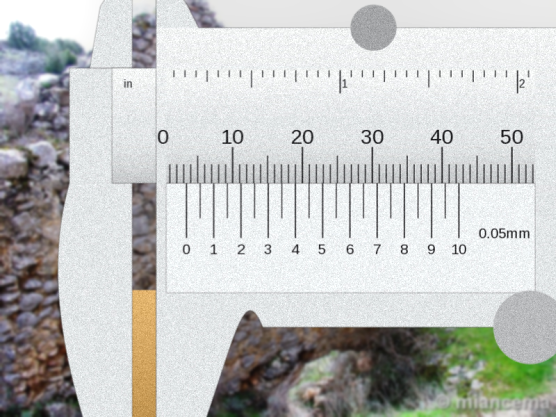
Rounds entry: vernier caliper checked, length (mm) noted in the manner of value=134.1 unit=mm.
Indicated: value=3.4 unit=mm
